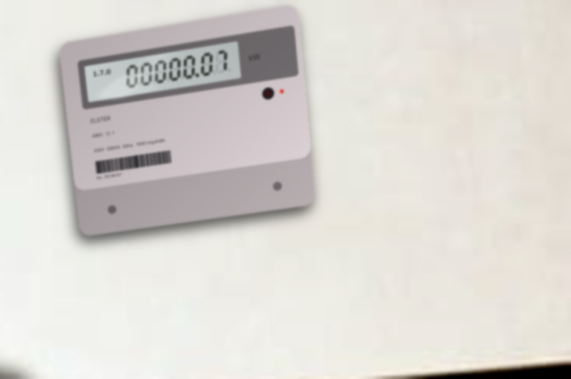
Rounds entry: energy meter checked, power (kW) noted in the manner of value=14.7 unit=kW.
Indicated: value=0.07 unit=kW
